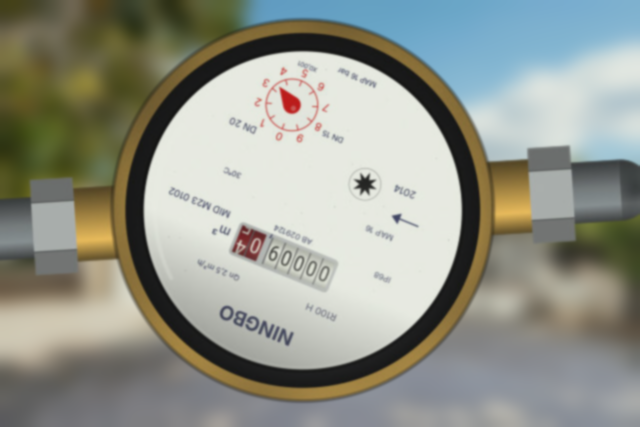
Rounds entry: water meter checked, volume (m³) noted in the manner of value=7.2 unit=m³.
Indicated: value=9.043 unit=m³
